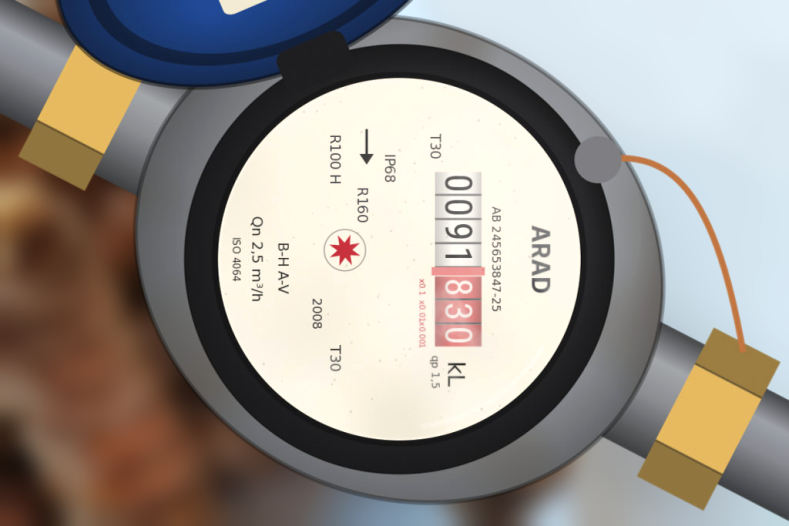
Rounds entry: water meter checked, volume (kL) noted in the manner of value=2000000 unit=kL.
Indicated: value=91.830 unit=kL
